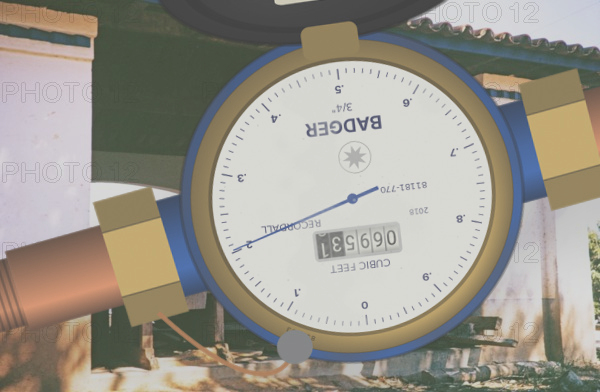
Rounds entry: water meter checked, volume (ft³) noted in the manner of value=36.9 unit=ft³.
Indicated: value=69531.20 unit=ft³
